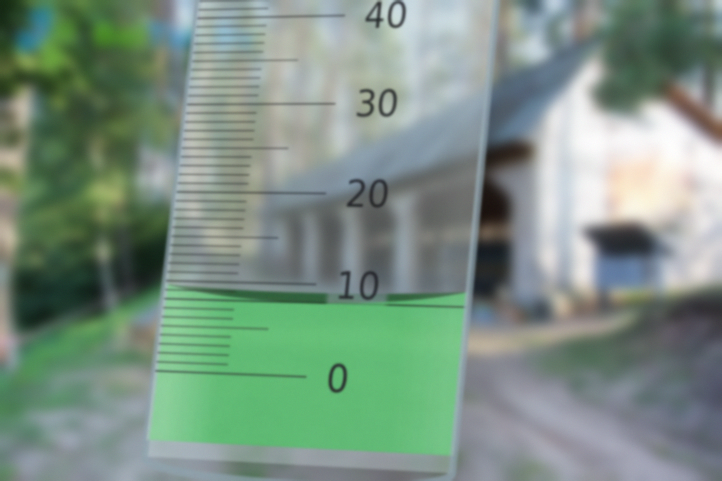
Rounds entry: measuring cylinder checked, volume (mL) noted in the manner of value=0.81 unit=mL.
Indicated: value=8 unit=mL
